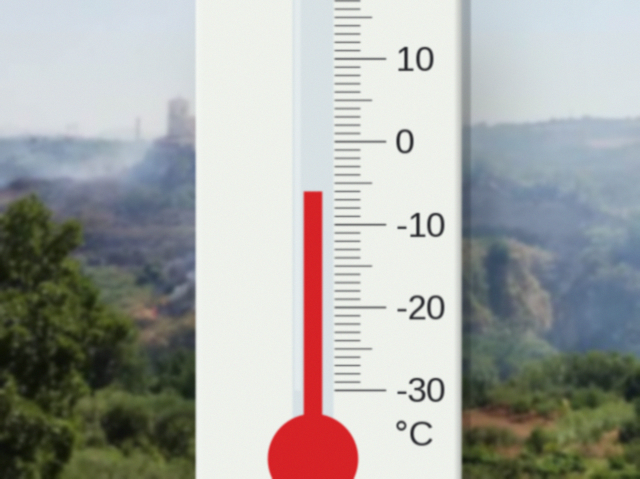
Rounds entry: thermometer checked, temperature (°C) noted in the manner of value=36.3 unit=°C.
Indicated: value=-6 unit=°C
